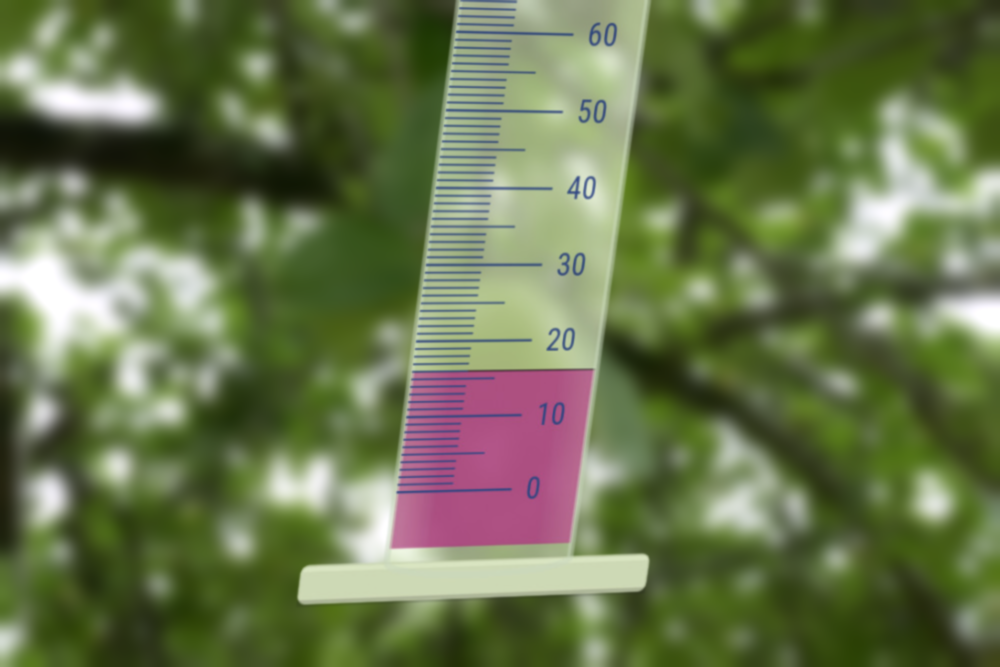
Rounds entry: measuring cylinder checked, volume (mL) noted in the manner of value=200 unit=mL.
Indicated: value=16 unit=mL
